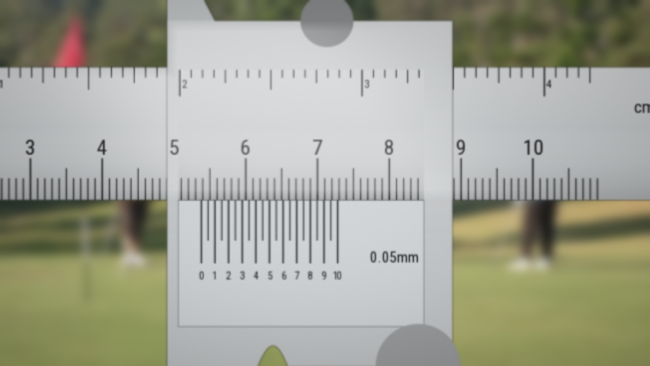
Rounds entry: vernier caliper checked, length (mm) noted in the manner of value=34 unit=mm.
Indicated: value=53.8 unit=mm
